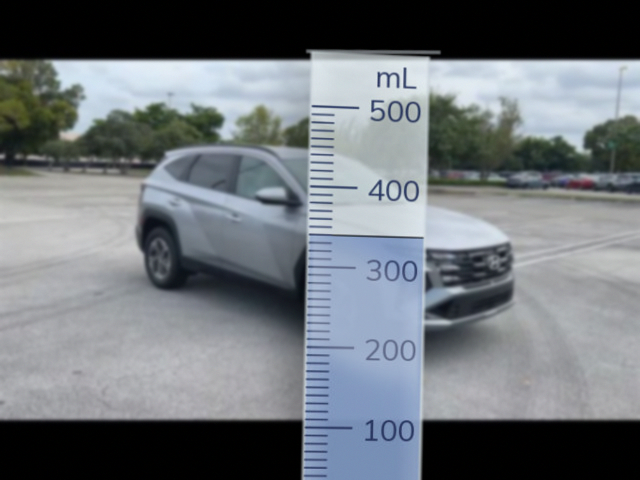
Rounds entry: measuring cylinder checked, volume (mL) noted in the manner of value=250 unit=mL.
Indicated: value=340 unit=mL
